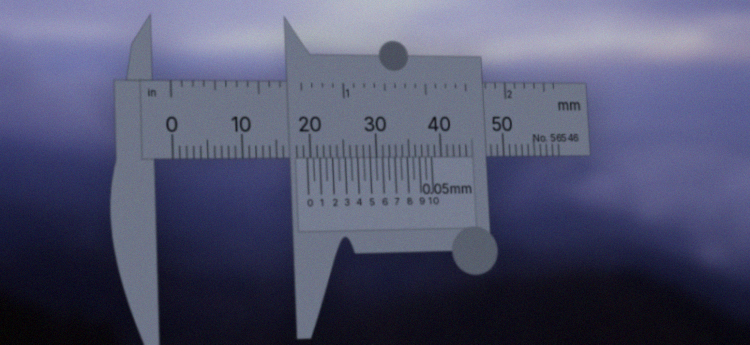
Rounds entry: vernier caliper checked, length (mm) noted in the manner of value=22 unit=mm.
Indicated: value=19.5 unit=mm
